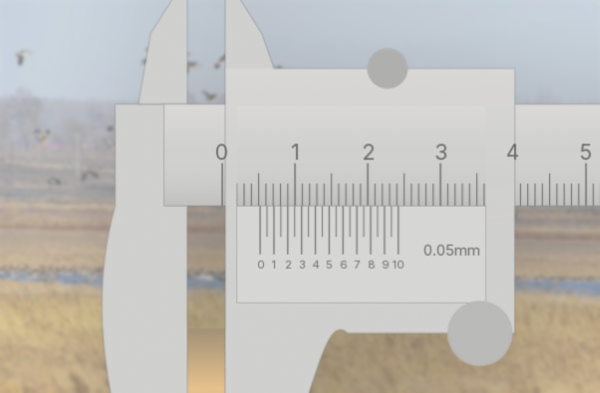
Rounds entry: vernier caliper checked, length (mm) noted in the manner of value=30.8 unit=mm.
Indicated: value=5.2 unit=mm
